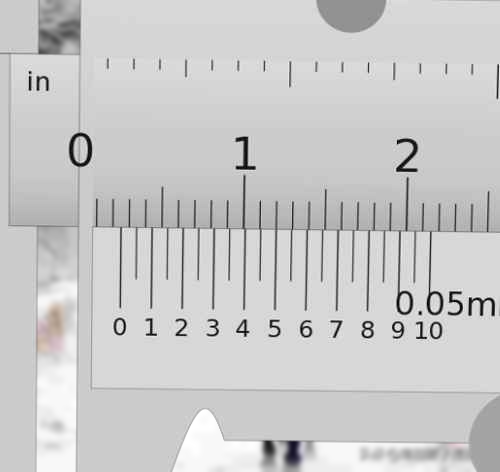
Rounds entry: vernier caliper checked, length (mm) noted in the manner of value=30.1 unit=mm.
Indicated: value=2.5 unit=mm
